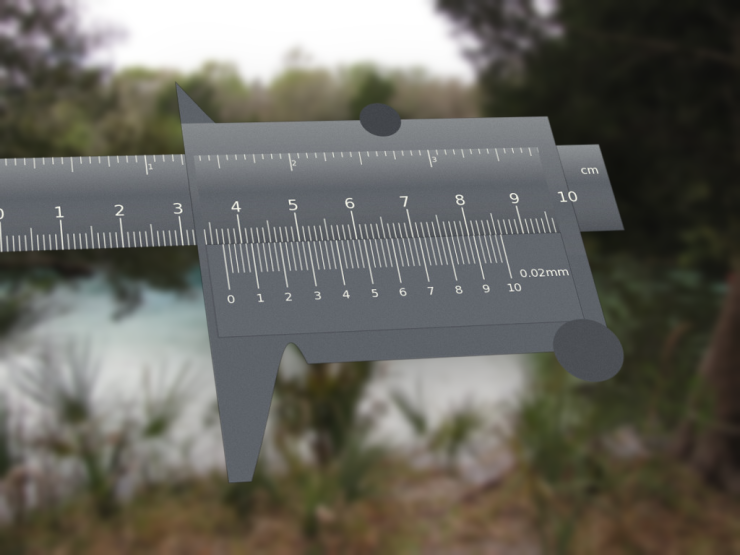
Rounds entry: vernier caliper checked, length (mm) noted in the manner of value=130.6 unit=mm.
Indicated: value=36.8 unit=mm
